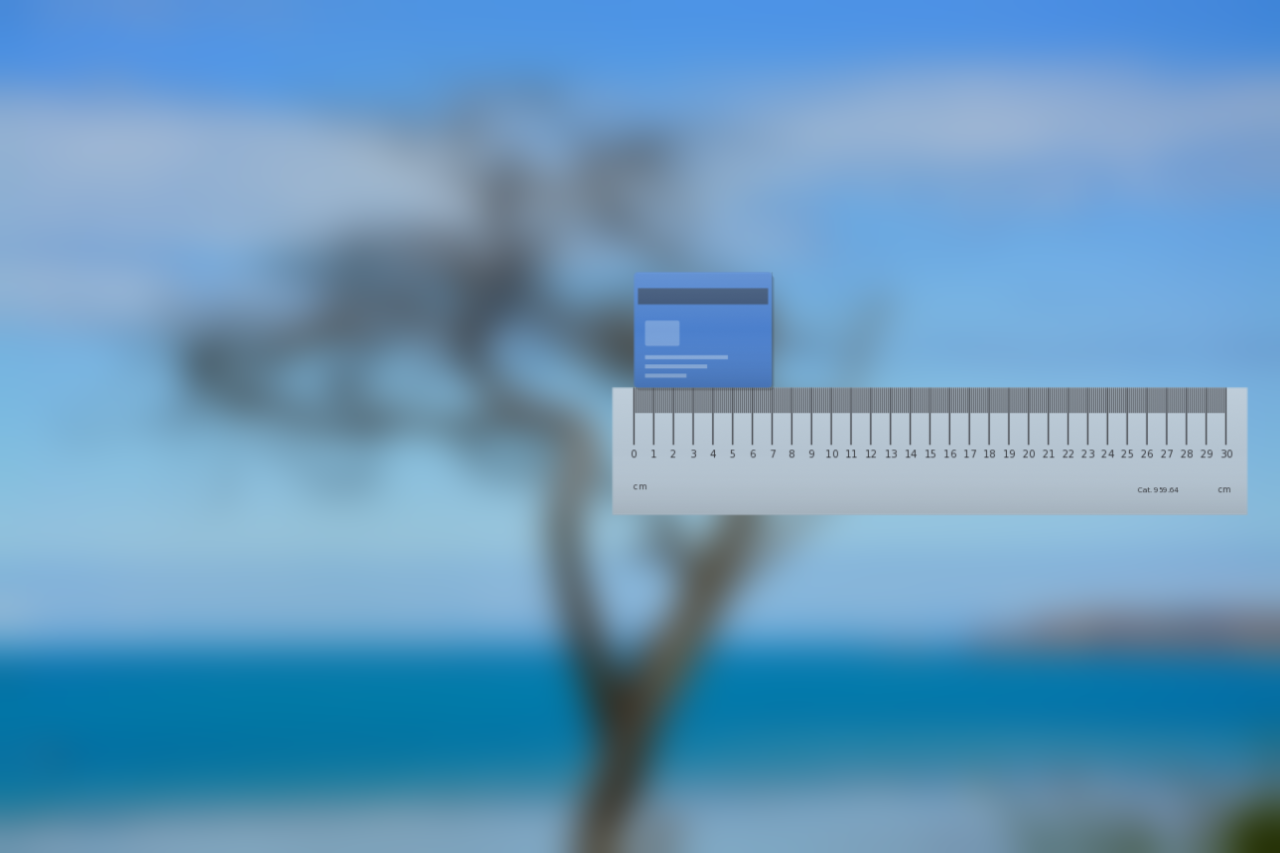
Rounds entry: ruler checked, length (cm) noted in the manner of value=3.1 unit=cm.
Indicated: value=7 unit=cm
